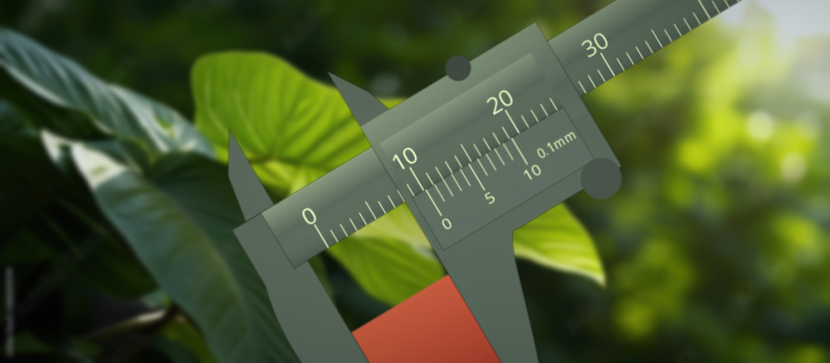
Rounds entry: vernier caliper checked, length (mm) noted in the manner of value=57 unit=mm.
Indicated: value=10.2 unit=mm
